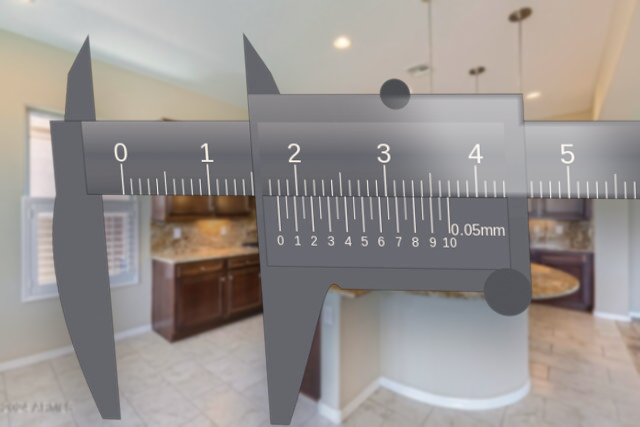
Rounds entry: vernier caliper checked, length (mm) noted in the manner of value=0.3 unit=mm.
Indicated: value=17.8 unit=mm
